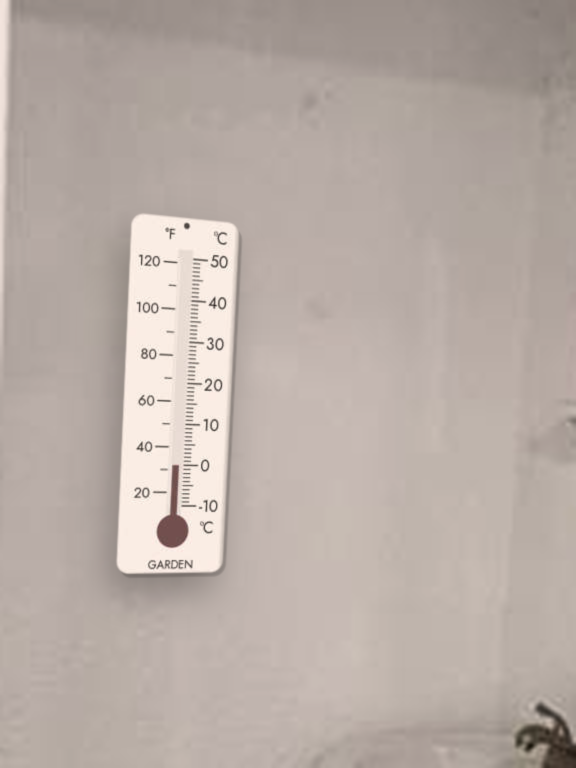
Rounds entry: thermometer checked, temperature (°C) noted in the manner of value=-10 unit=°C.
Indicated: value=0 unit=°C
